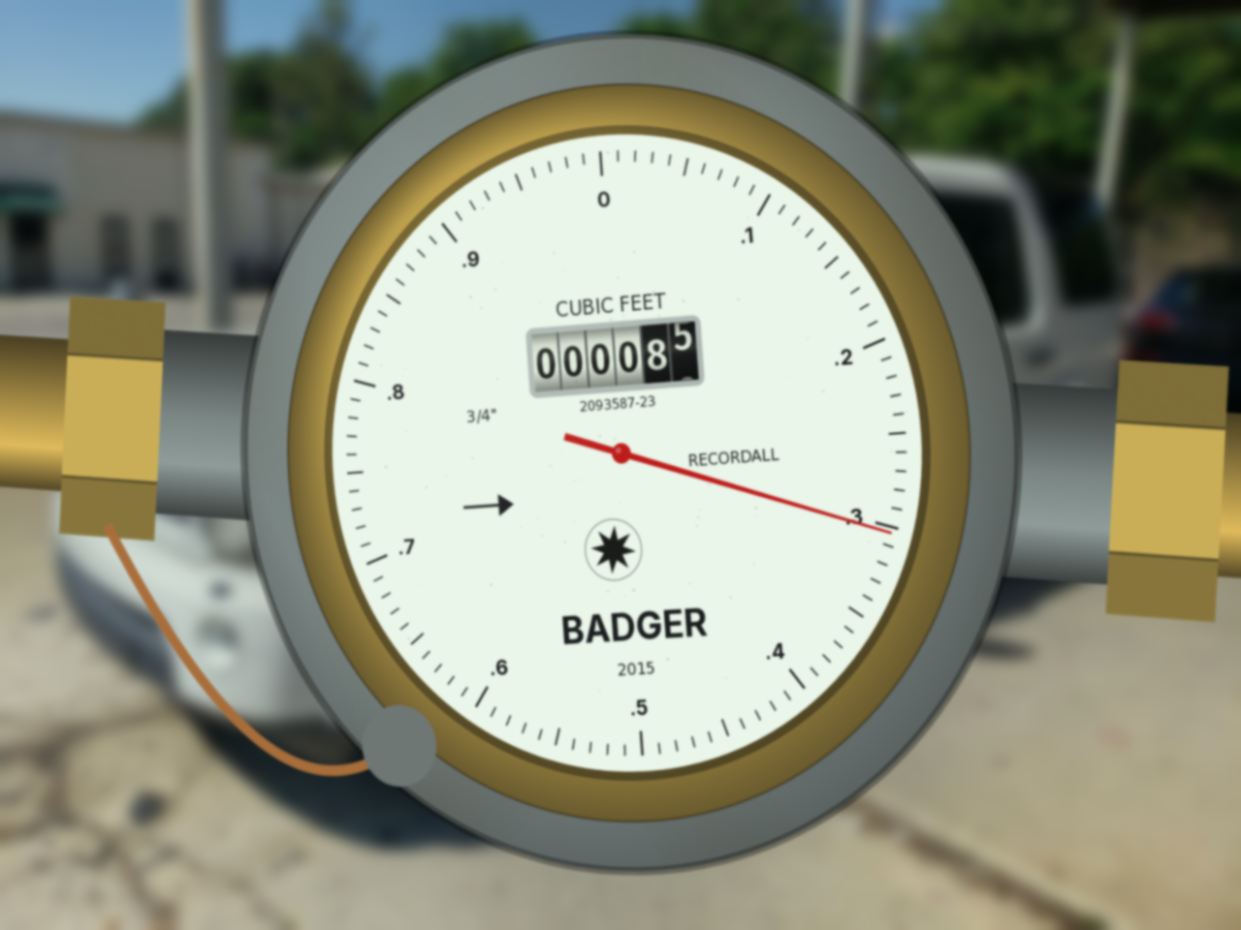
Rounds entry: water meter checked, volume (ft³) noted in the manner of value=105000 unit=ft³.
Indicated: value=85.30 unit=ft³
